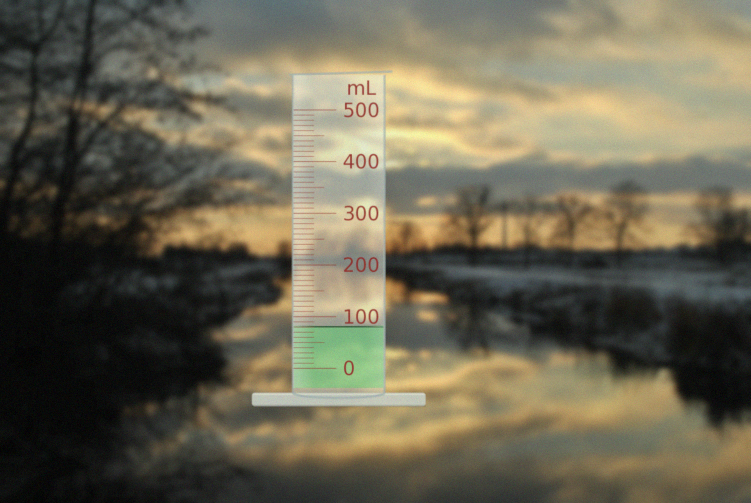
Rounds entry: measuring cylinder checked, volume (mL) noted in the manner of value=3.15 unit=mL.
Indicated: value=80 unit=mL
